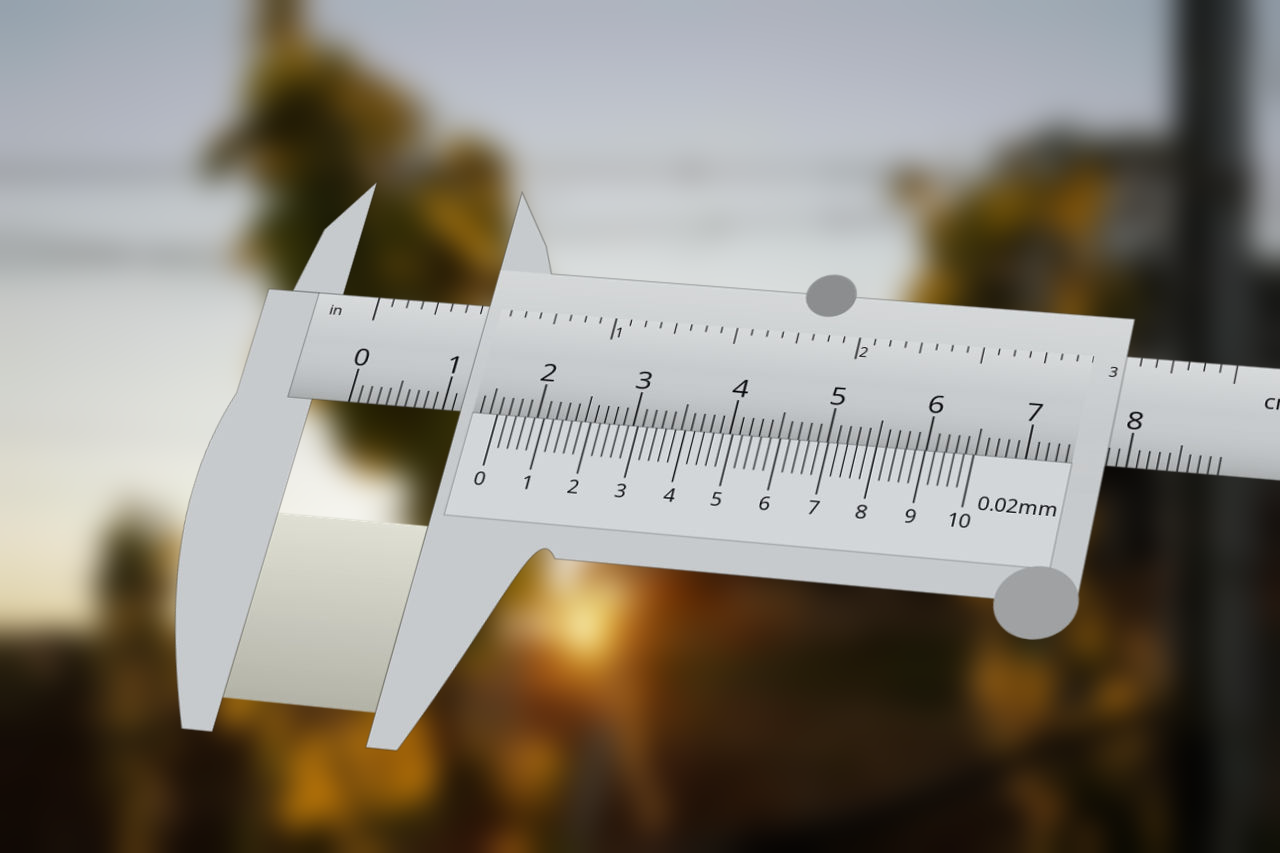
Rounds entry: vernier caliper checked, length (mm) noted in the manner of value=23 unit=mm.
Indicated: value=15.8 unit=mm
